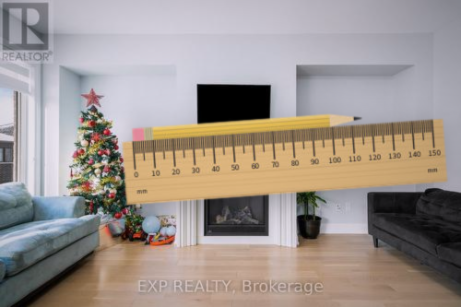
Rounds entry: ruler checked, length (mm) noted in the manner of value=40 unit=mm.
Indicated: value=115 unit=mm
